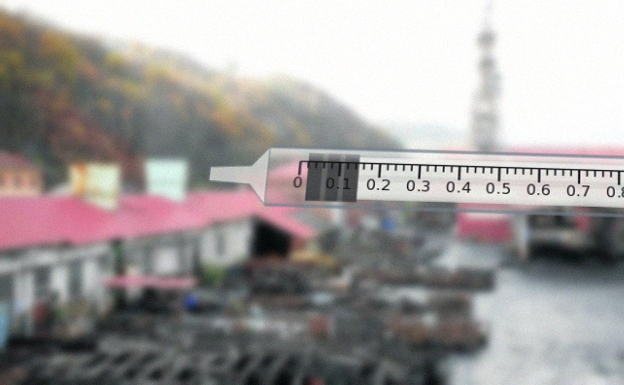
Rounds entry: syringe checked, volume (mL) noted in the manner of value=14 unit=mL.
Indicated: value=0.02 unit=mL
